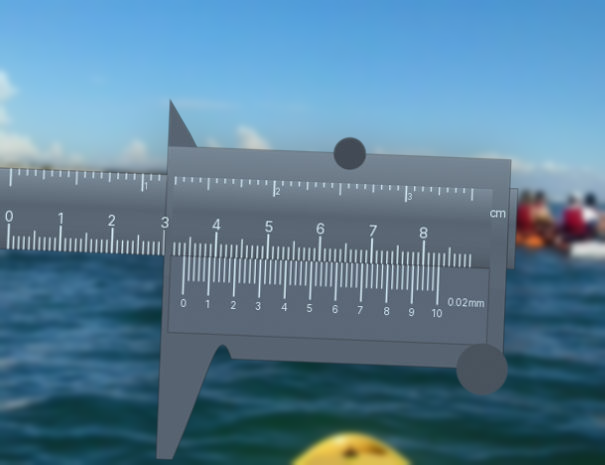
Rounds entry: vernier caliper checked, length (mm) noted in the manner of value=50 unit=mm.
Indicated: value=34.0 unit=mm
